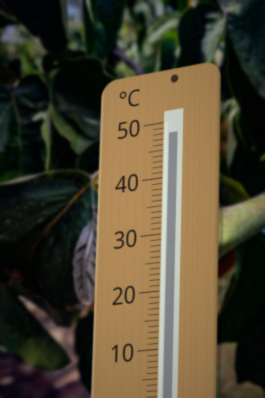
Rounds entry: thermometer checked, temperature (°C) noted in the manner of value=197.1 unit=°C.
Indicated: value=48 unit=°C
